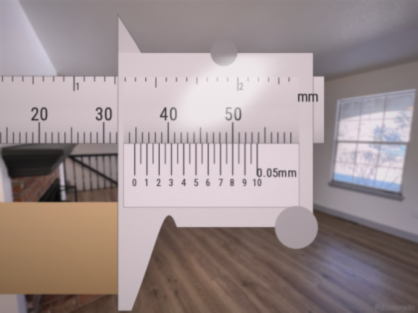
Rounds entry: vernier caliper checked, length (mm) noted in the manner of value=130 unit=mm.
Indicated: value=34.8 unit=mm
